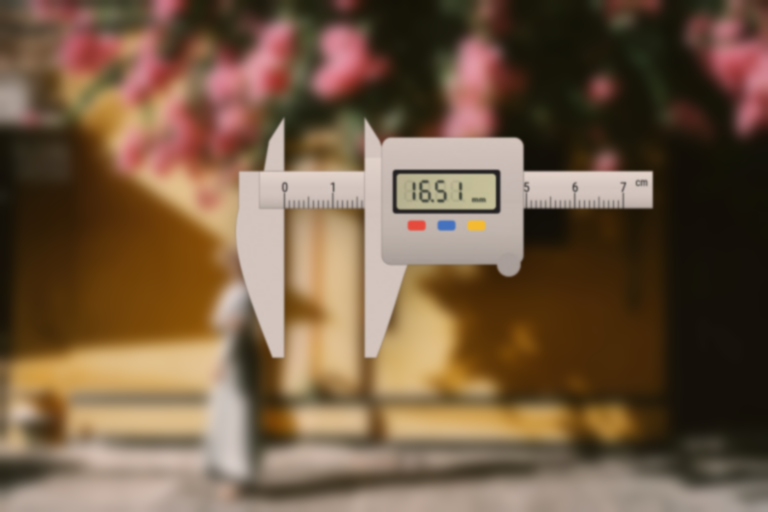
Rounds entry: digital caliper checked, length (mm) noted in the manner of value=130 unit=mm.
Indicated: value=16.51 unit=mm
